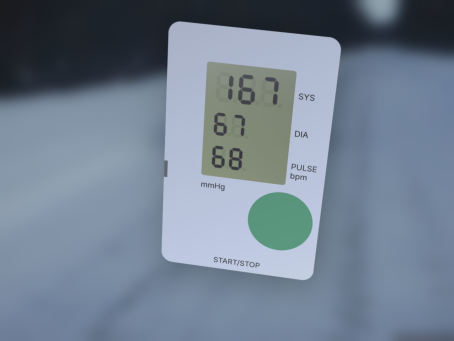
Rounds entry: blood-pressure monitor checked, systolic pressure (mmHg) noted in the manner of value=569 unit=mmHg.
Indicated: value=167 unit=mmHg
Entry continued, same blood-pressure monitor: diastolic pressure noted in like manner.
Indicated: value=67 unit=mmHg
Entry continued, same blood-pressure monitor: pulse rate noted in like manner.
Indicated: value=68 unit=bpm
